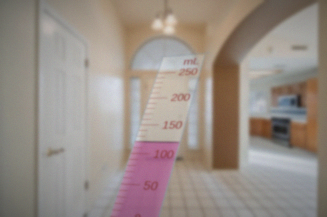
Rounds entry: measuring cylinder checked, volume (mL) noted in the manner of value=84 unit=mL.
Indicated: value=120 unit=mL
